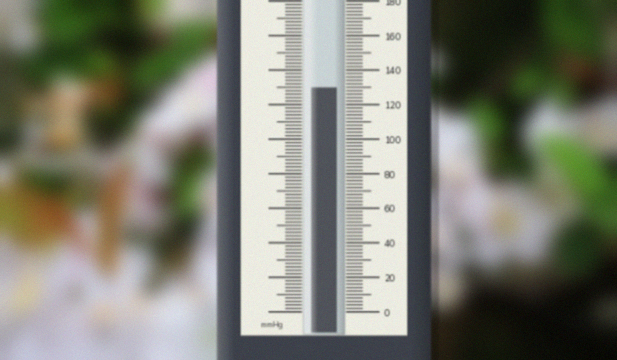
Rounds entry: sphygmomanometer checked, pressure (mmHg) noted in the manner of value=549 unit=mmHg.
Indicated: value=130 unit=mmHg
